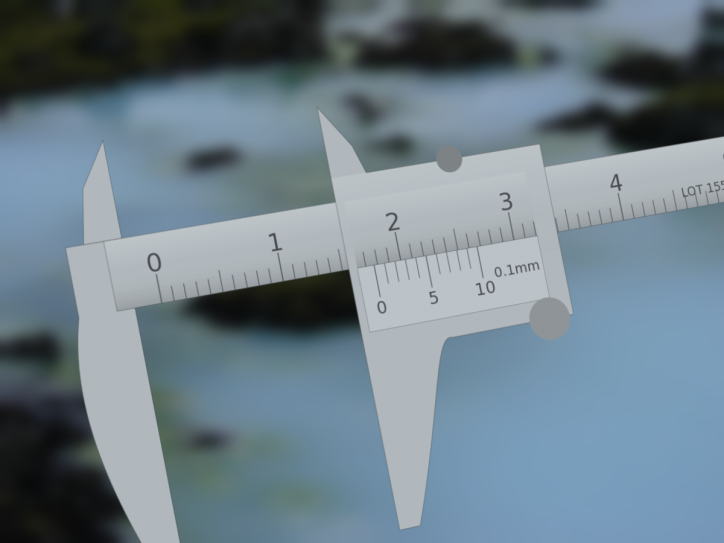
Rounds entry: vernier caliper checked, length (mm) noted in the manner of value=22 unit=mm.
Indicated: value=17.7 unit=mm
